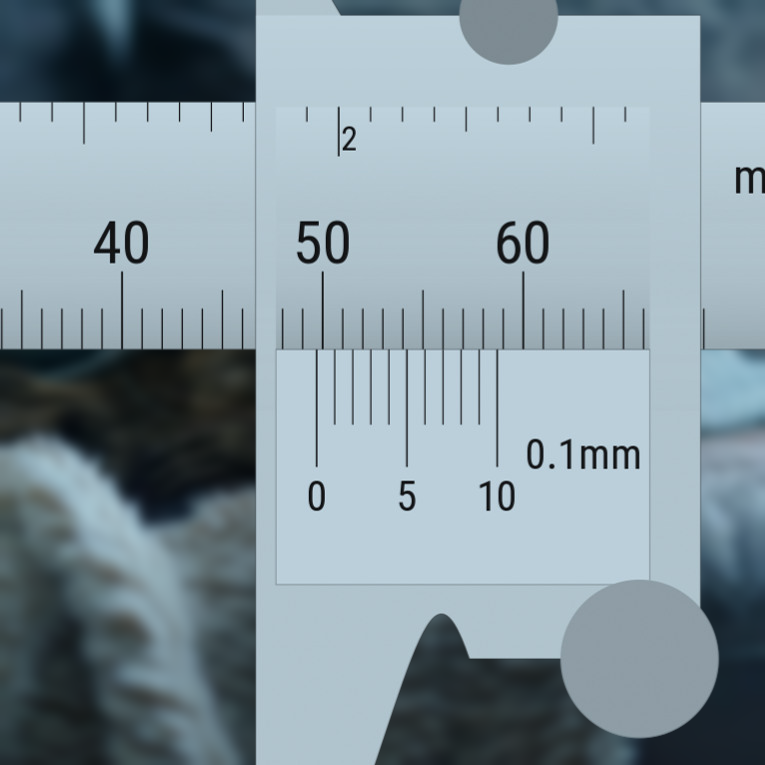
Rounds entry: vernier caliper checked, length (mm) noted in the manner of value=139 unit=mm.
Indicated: value=49.7 unit=mm
